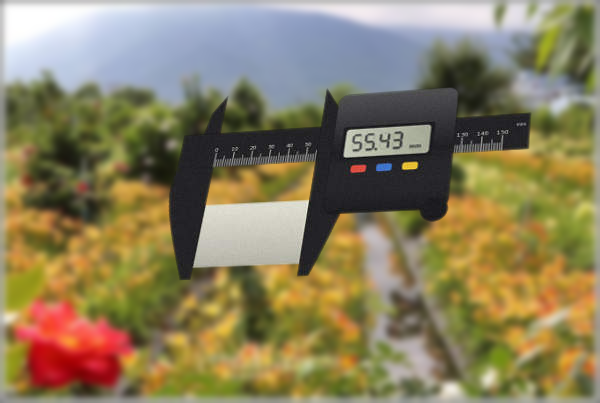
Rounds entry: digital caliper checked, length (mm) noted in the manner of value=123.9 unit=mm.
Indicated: value=55.43 unit=mm
